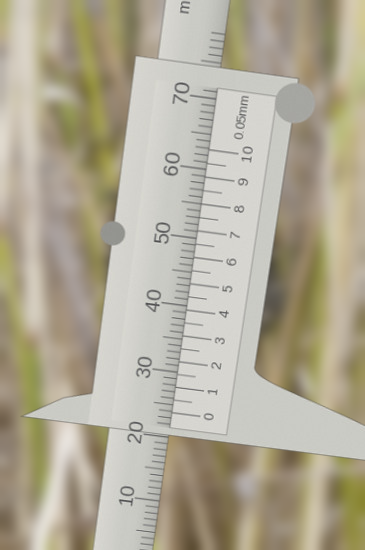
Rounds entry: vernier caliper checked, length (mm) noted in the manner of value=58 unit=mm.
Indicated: value=23.8 unit=mm
